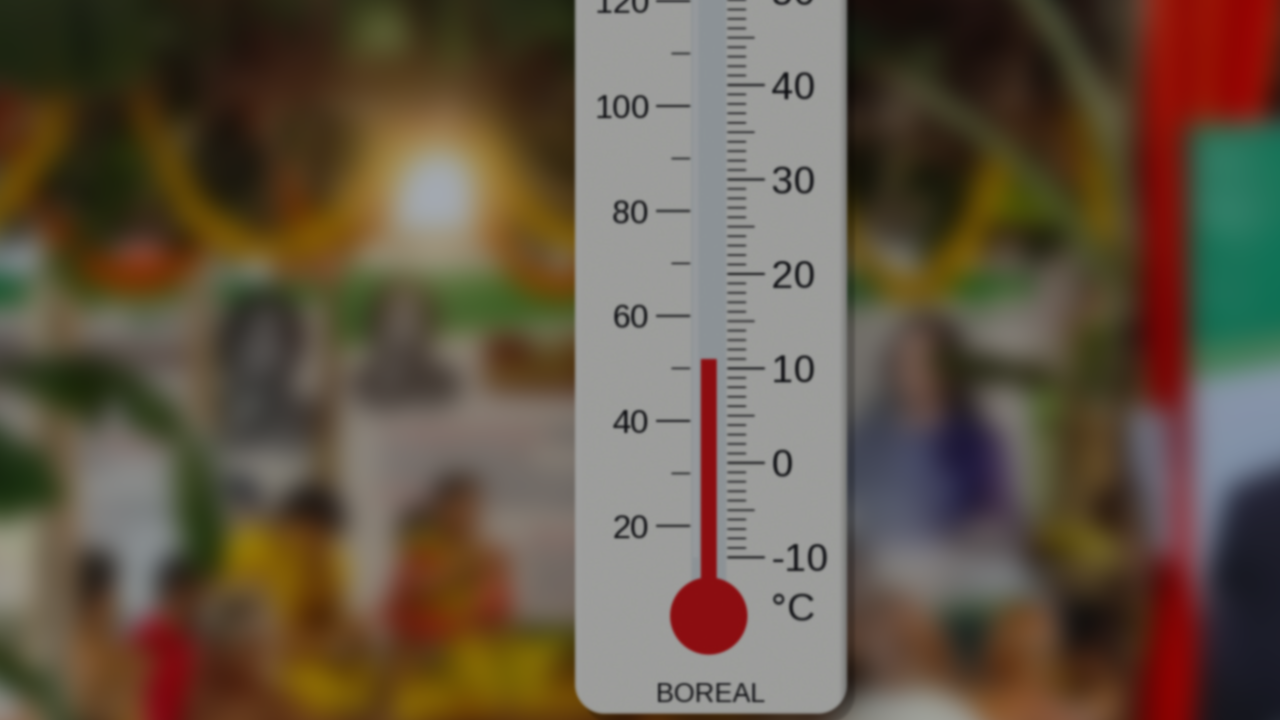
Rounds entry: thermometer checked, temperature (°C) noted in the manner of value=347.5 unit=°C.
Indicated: value=11 unit=°C
